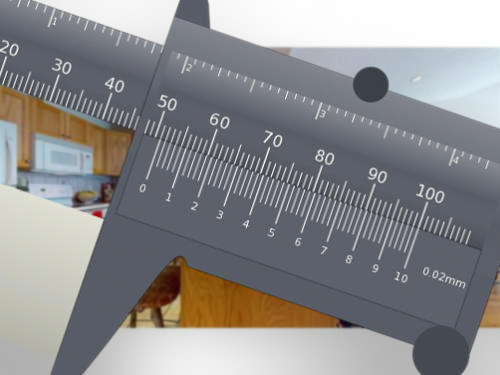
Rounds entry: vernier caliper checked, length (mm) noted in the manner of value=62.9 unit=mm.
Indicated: value=51.0 unit=mm
